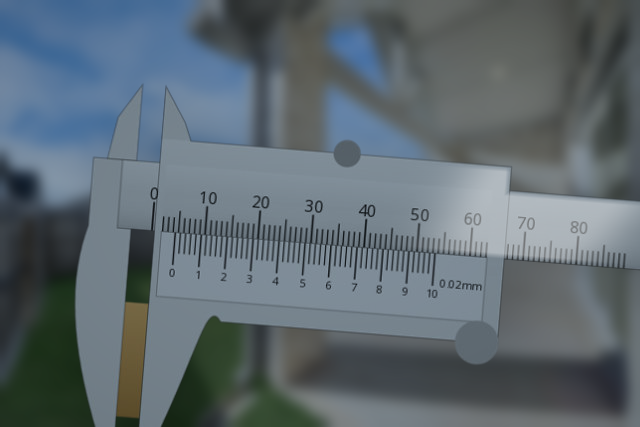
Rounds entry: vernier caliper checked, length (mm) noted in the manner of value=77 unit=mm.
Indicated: value=4.4 unit=mm
